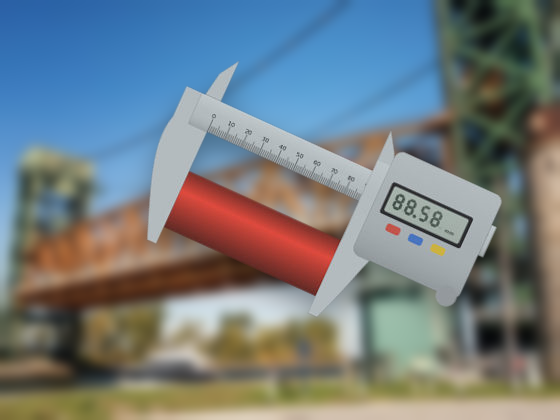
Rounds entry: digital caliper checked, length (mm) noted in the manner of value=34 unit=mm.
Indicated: value=88.58 unit=mm
